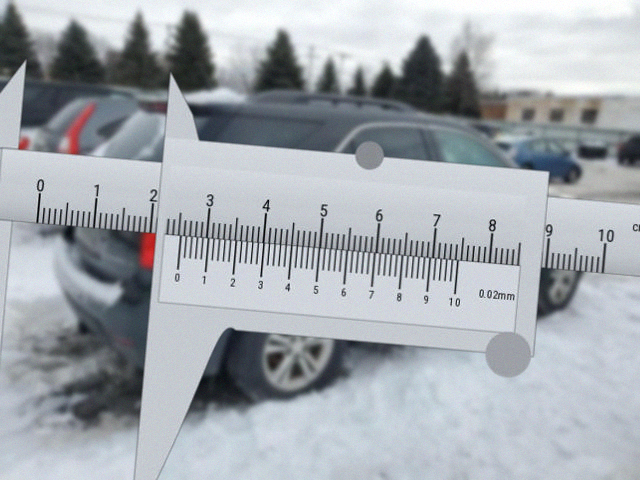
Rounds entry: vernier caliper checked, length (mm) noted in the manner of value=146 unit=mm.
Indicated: value=25.4 unit=mm
